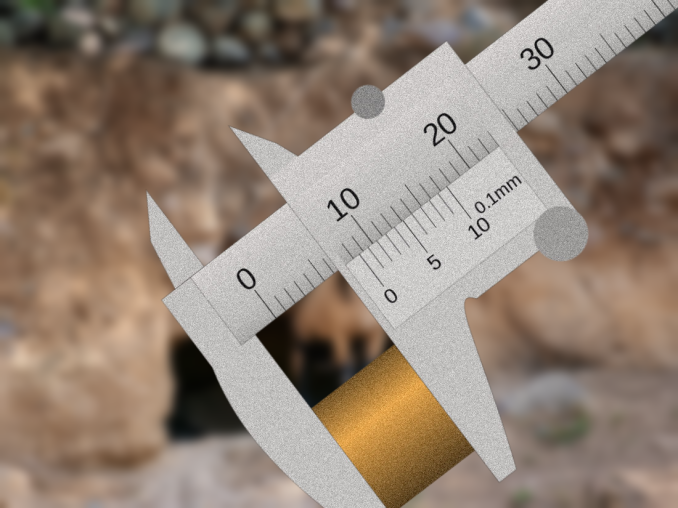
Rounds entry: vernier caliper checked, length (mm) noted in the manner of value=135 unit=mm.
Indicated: value=8.6 unit=mm
